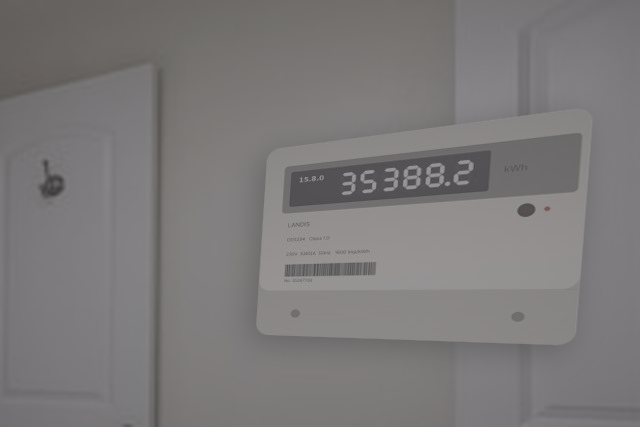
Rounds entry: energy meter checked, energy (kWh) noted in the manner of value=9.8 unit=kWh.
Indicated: value=35388.2 unit=kWh
